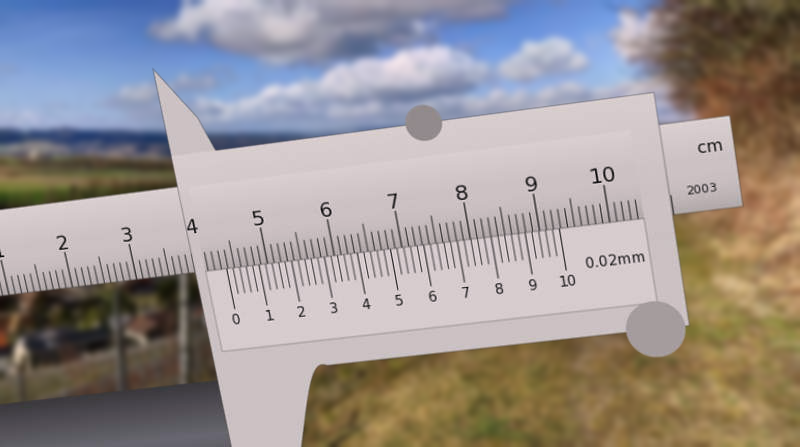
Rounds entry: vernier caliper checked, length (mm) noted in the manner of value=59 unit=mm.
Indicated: value=43.8 unit=mm
